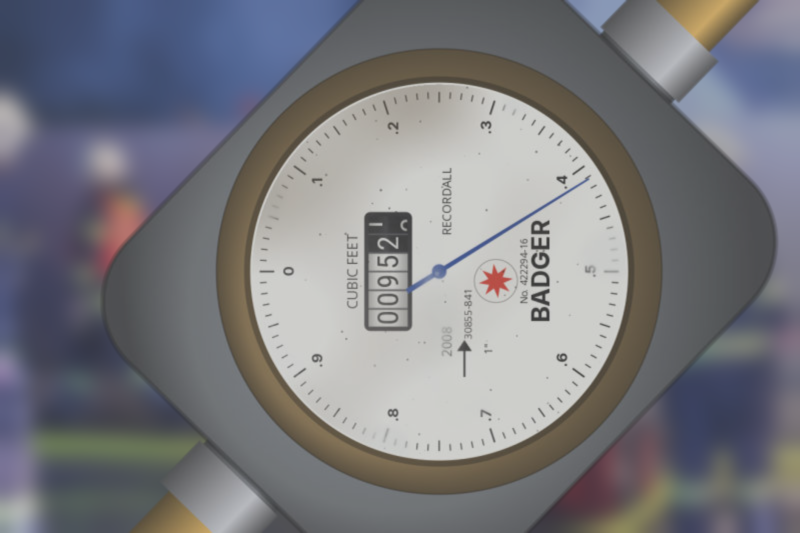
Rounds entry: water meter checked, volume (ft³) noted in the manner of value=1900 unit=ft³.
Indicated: value=9521.41 unit=ft³
